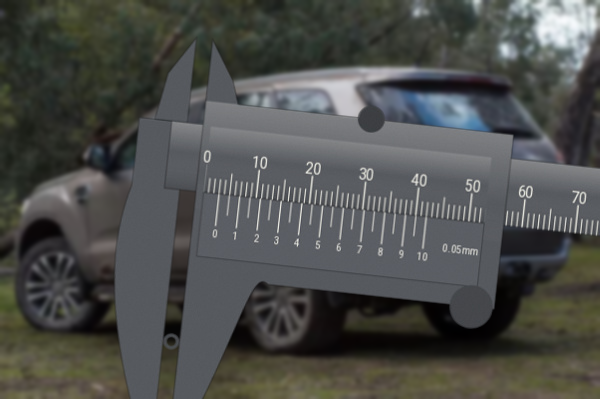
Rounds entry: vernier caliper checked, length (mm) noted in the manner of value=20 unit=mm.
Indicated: value=3.0 unit=mm
